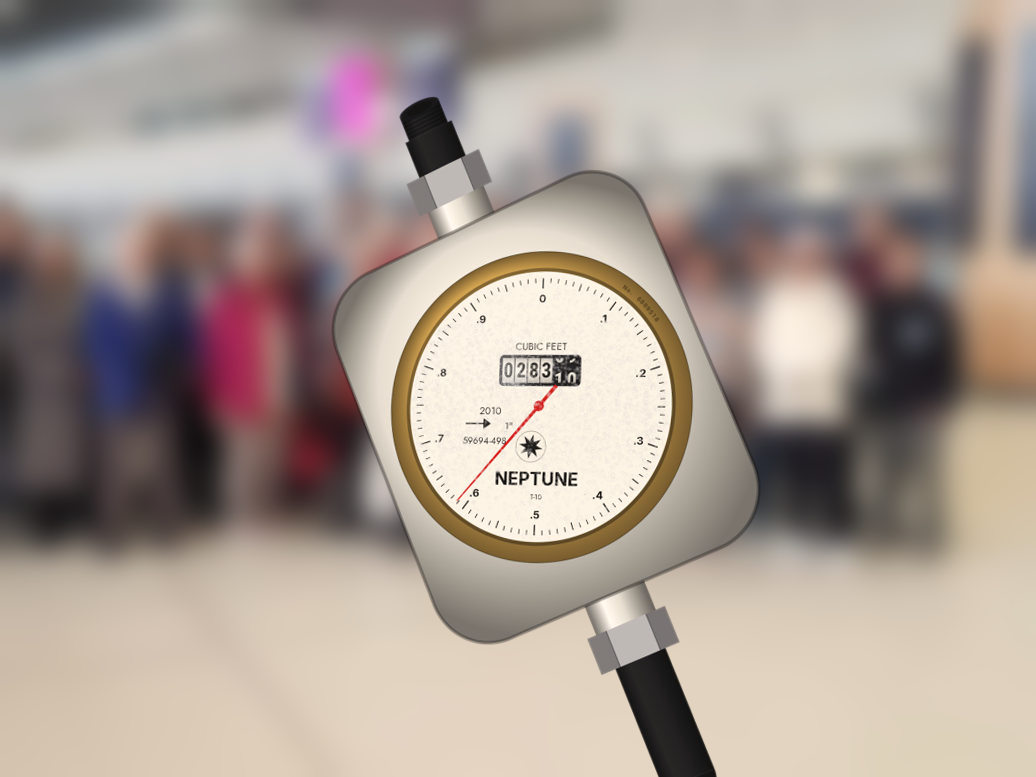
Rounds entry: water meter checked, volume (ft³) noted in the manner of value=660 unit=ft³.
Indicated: value=28309.61 unit=ft³
